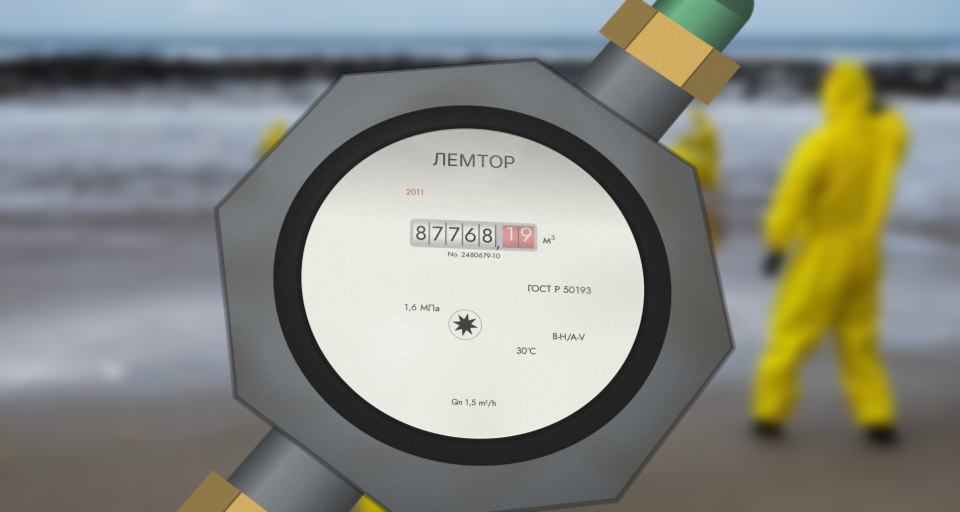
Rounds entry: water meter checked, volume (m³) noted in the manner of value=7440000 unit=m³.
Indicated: value=87768.19 unit=m³
